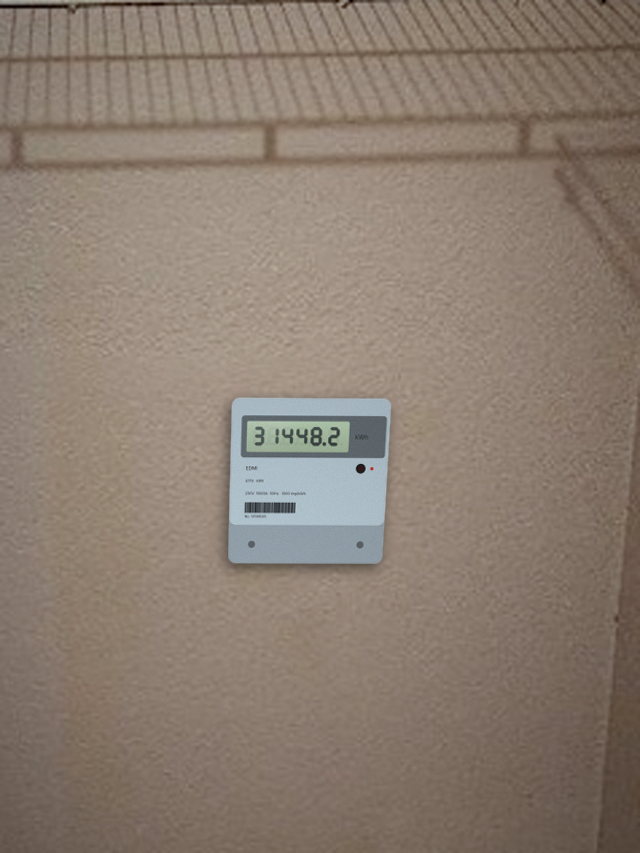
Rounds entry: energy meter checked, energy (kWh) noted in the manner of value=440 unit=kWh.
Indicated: value=31448.2 unit=kWh
